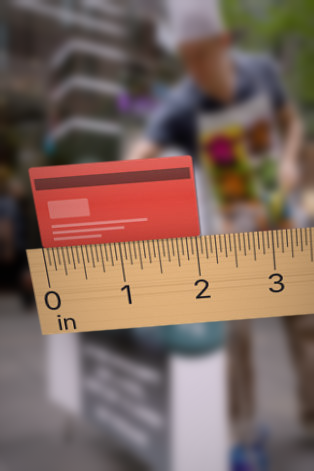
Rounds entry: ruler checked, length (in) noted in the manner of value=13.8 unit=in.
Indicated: value=2.0625 unit=in
